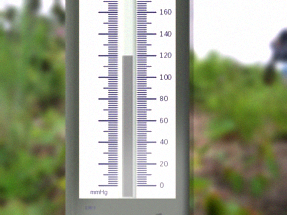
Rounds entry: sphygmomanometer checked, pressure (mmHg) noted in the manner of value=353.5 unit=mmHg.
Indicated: value=120 unit=mmHg
